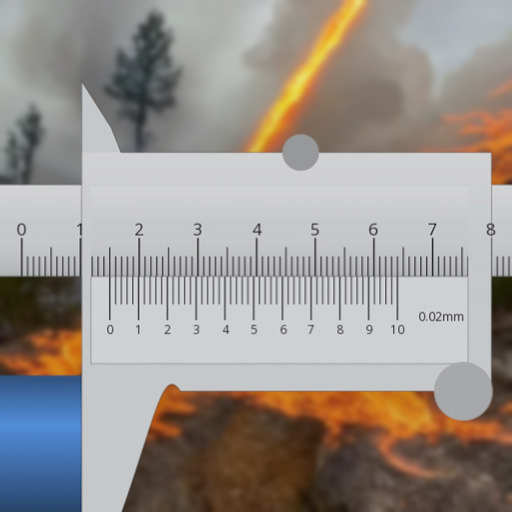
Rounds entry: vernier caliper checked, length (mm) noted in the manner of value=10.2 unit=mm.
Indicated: value=15.0 unit=mm
